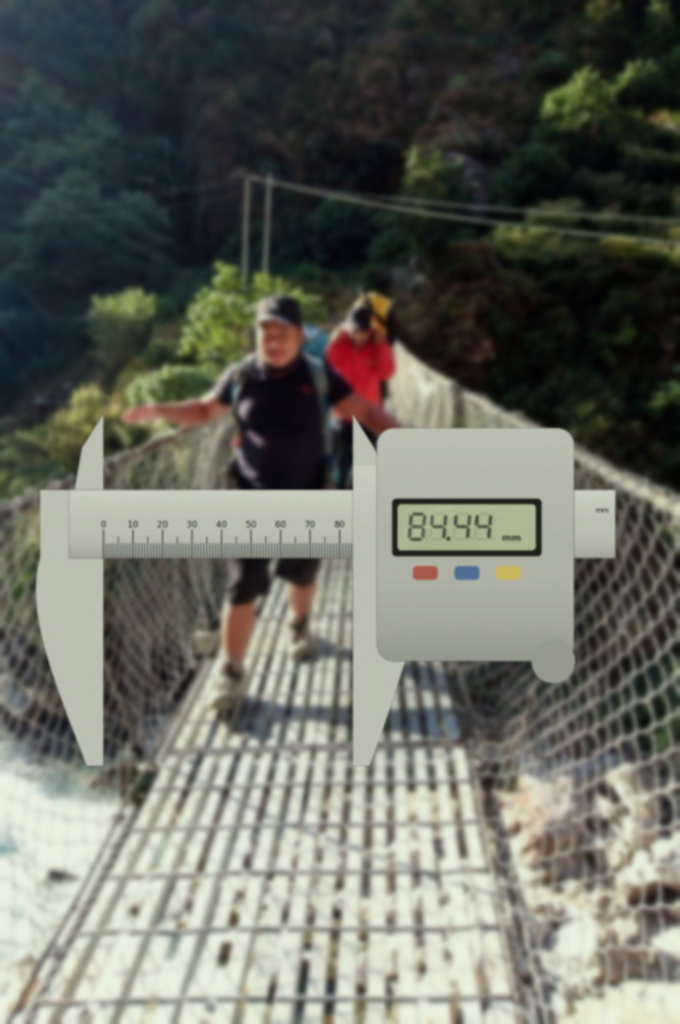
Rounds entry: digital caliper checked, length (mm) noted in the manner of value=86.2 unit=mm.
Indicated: value=84.44 unit=mm
